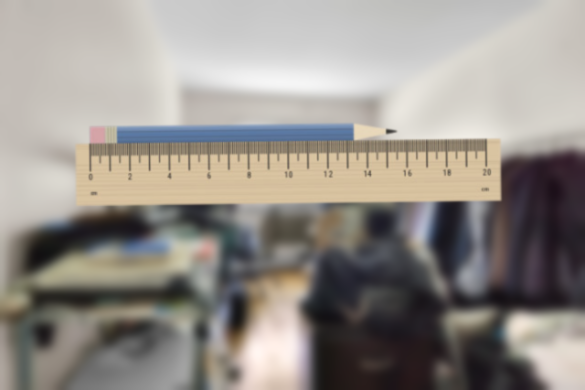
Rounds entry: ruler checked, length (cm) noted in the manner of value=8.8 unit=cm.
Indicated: value=15.5 unit=cm
